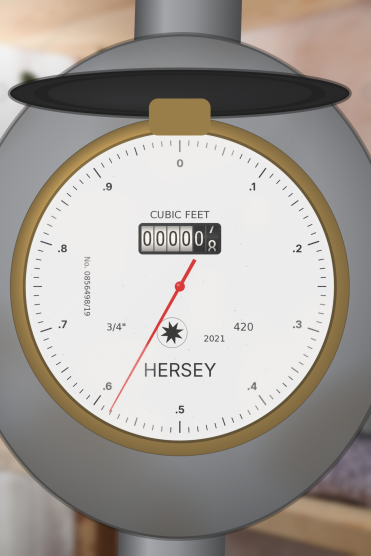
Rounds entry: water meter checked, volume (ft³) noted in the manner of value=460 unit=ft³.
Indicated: value=7.58 unit=ft³
